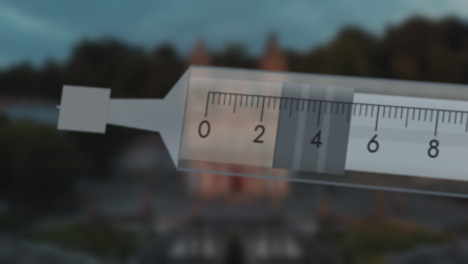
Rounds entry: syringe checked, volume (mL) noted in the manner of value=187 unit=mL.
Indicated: value=2.6 unit=mL
